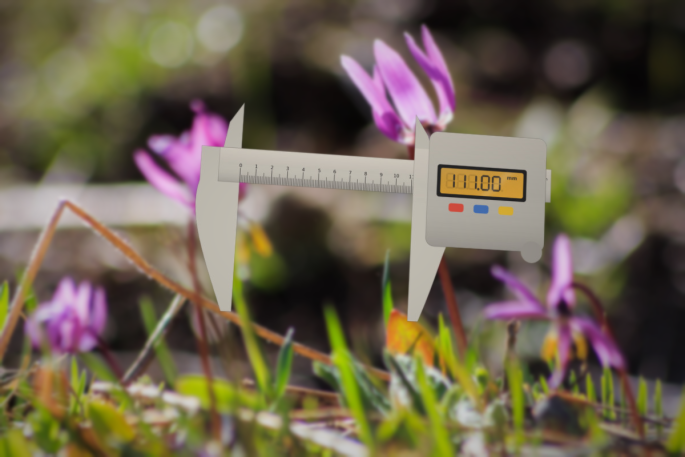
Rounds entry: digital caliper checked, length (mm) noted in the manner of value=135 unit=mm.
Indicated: value=111.00 unit=mm
